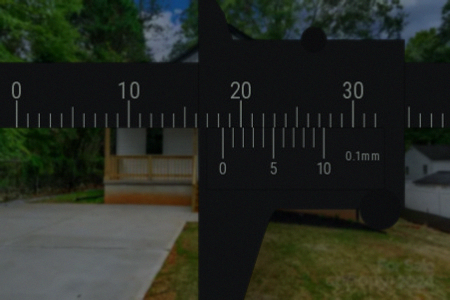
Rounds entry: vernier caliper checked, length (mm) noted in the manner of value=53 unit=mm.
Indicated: value=18.4 unit=mm
